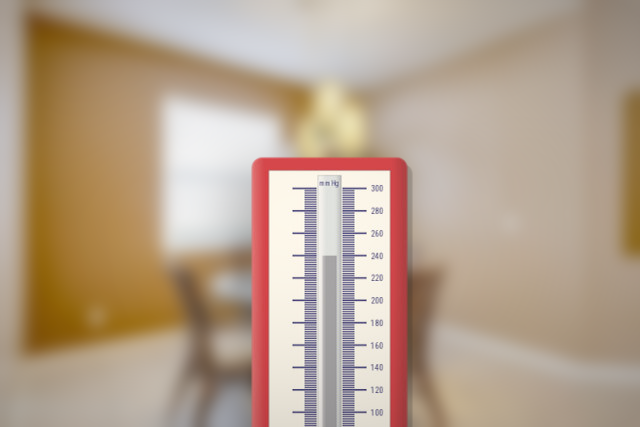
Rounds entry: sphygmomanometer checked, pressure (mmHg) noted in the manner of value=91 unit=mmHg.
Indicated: value=240 unit=mmHg
